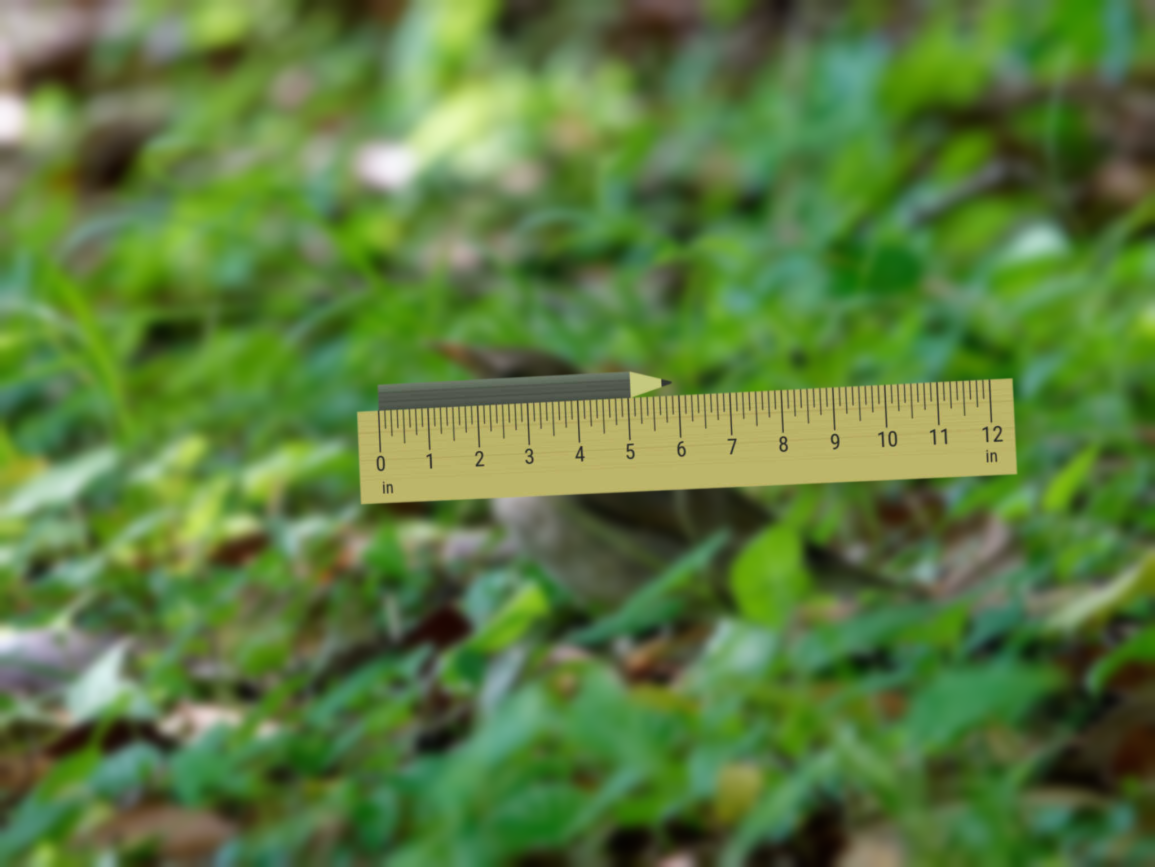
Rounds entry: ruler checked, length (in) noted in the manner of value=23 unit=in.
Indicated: value=5.875 unit=in
